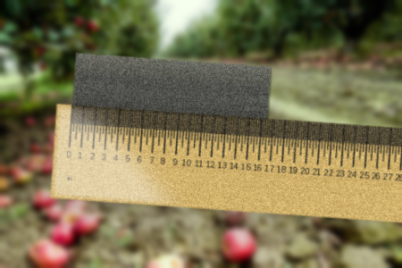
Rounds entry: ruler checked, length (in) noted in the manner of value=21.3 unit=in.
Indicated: value=16.5 unit=in
